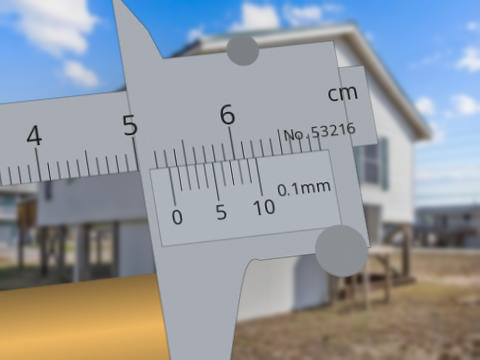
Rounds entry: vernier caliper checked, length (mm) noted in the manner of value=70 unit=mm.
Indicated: value=53.2 unit=mm
